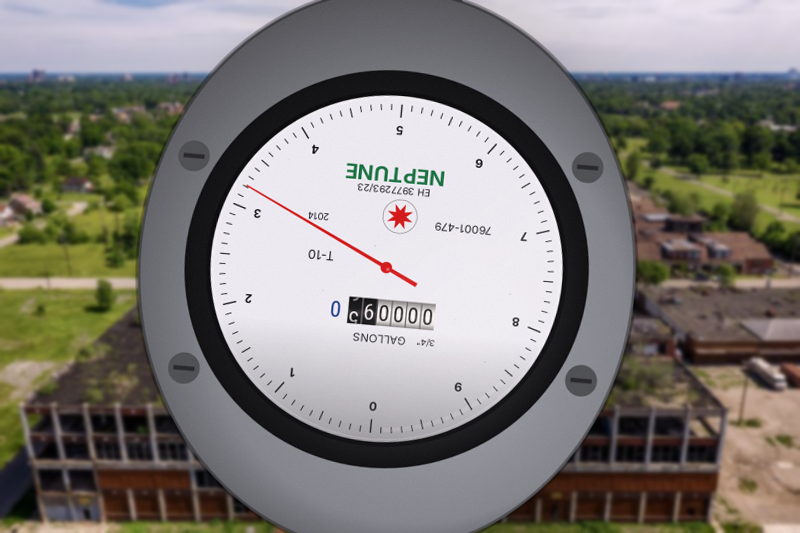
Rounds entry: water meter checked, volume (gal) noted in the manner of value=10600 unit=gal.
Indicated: value=953.2 unit=gal
